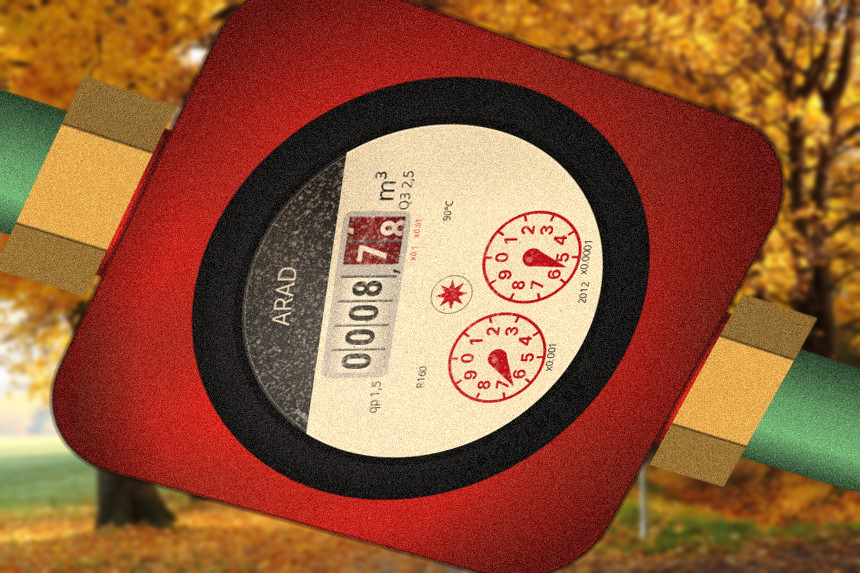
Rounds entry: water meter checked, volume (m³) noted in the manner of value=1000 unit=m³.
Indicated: value=8.7765 unit=m³
